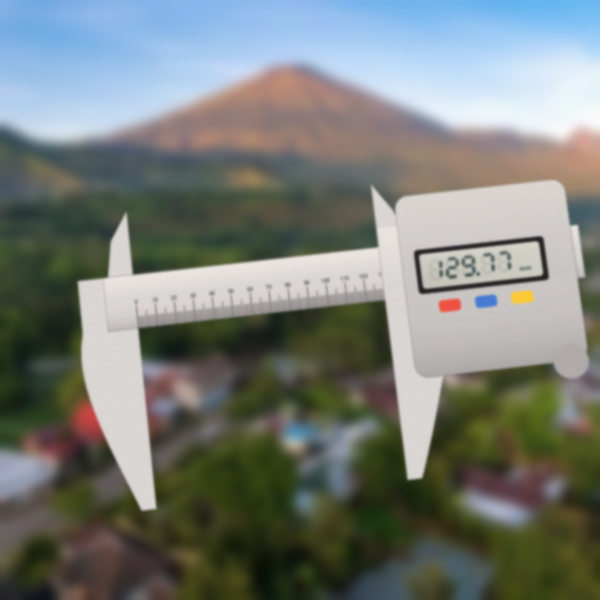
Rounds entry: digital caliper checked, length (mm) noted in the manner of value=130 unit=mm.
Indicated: value=129.77 unit=mm
